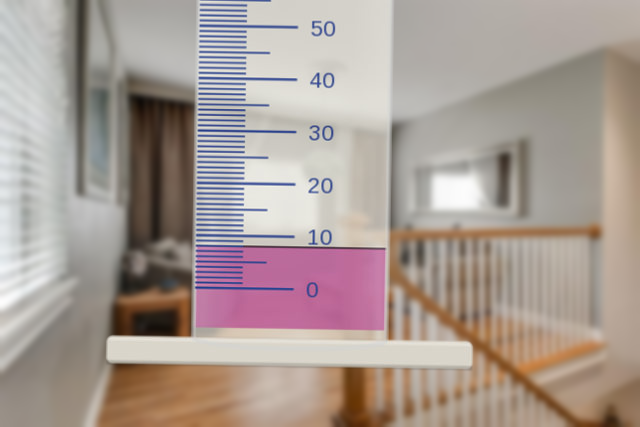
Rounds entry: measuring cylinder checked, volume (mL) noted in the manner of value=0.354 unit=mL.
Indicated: value=8 unit=mL
